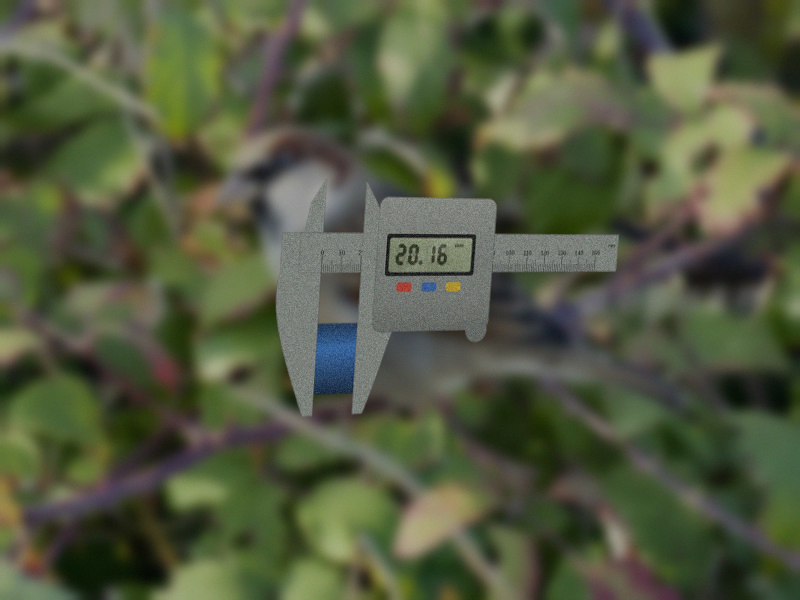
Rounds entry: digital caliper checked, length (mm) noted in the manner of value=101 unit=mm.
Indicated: value=20.16 unit=mm
